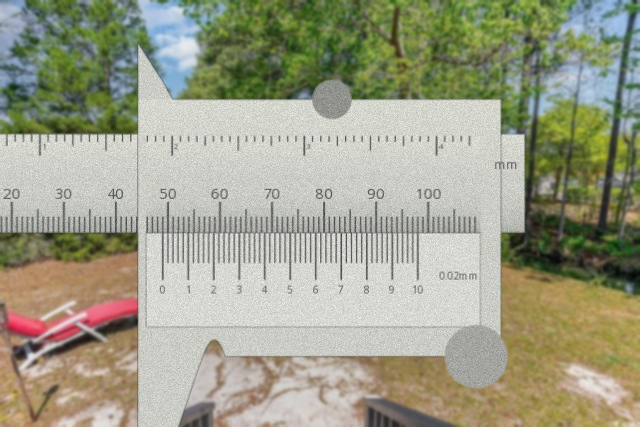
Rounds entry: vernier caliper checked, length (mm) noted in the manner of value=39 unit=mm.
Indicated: value=49.0 unit=mm
